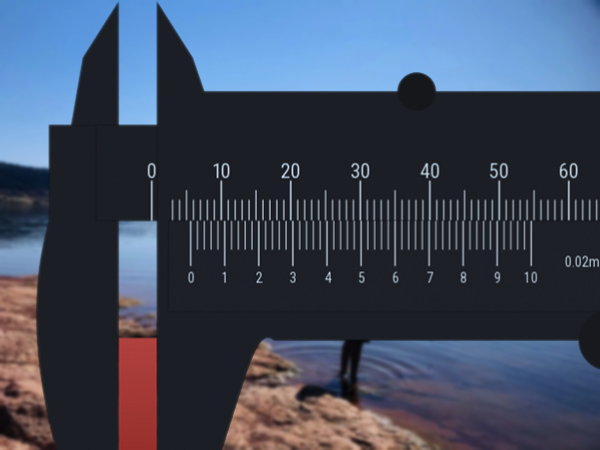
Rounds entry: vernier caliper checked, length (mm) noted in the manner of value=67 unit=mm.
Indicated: value=5.6 unit=mm
